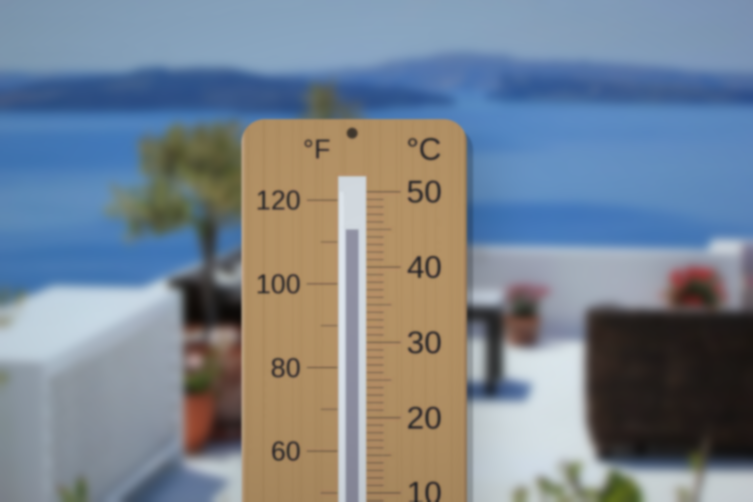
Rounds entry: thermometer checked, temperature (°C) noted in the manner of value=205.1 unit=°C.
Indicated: value=45 unit=°C
